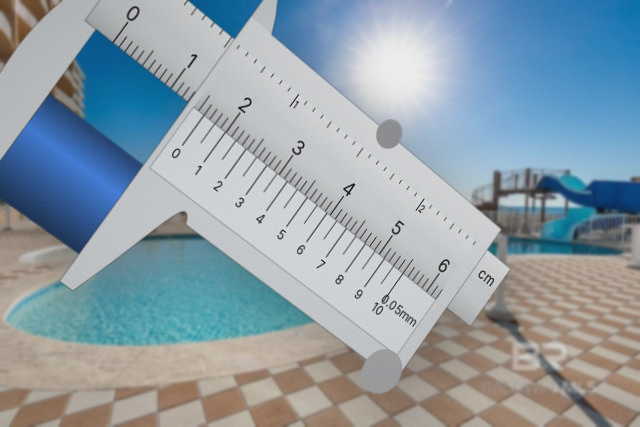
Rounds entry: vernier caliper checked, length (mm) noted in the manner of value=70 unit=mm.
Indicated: value=16.0 unit=mm
